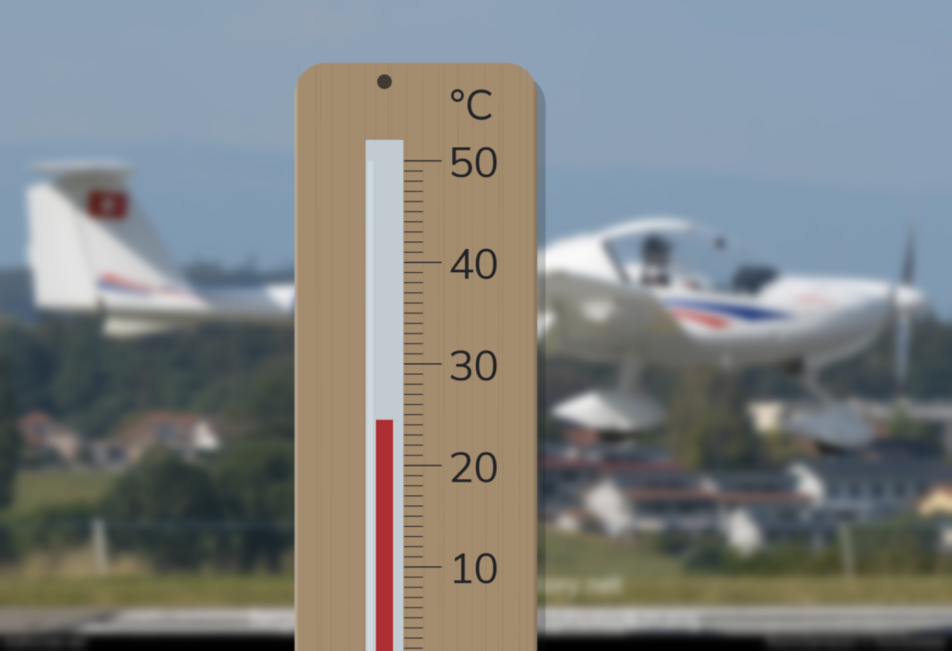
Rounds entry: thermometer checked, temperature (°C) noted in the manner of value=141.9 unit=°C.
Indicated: value=24.5 unit=°C
